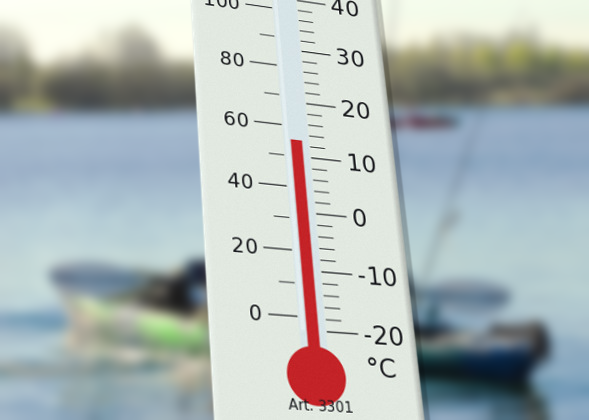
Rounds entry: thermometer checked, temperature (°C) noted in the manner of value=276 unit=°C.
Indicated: value=13 unit=°C
